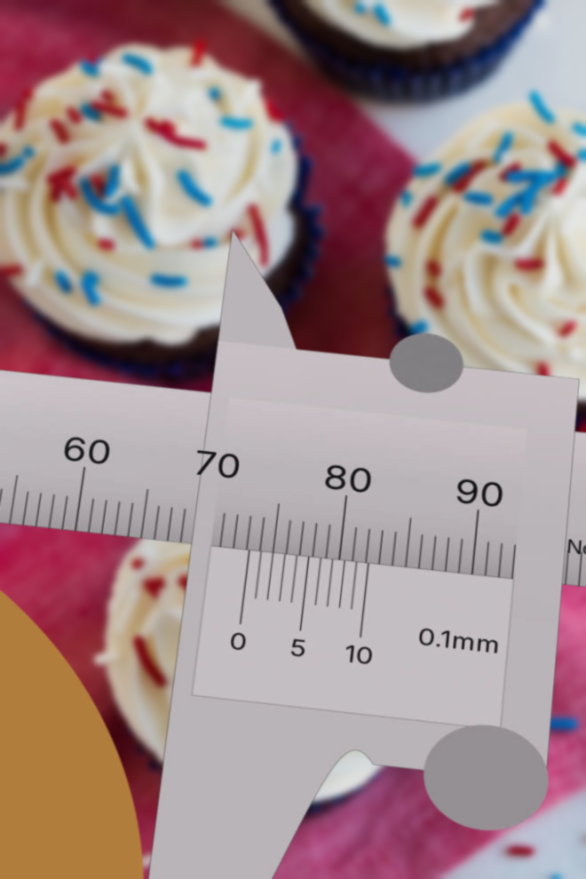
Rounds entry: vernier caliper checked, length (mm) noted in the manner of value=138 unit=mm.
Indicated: value=73.2 unit=mm
